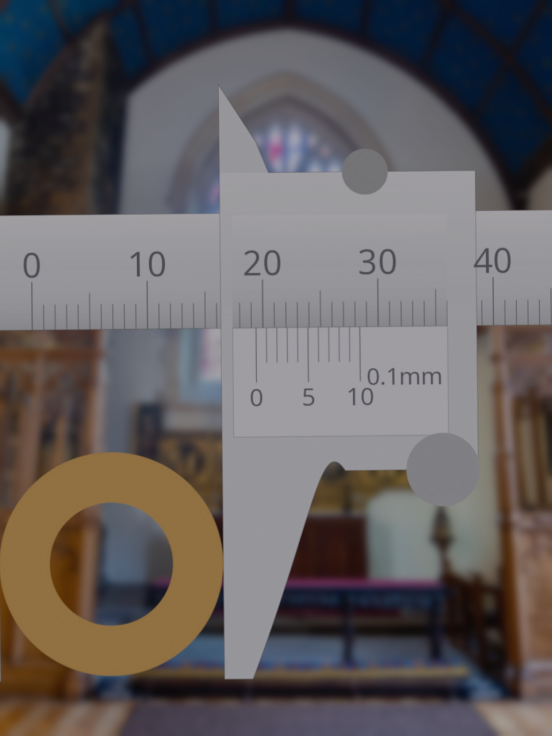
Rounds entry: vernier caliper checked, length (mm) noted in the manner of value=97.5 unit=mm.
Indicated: value=19.4 unit=mm
